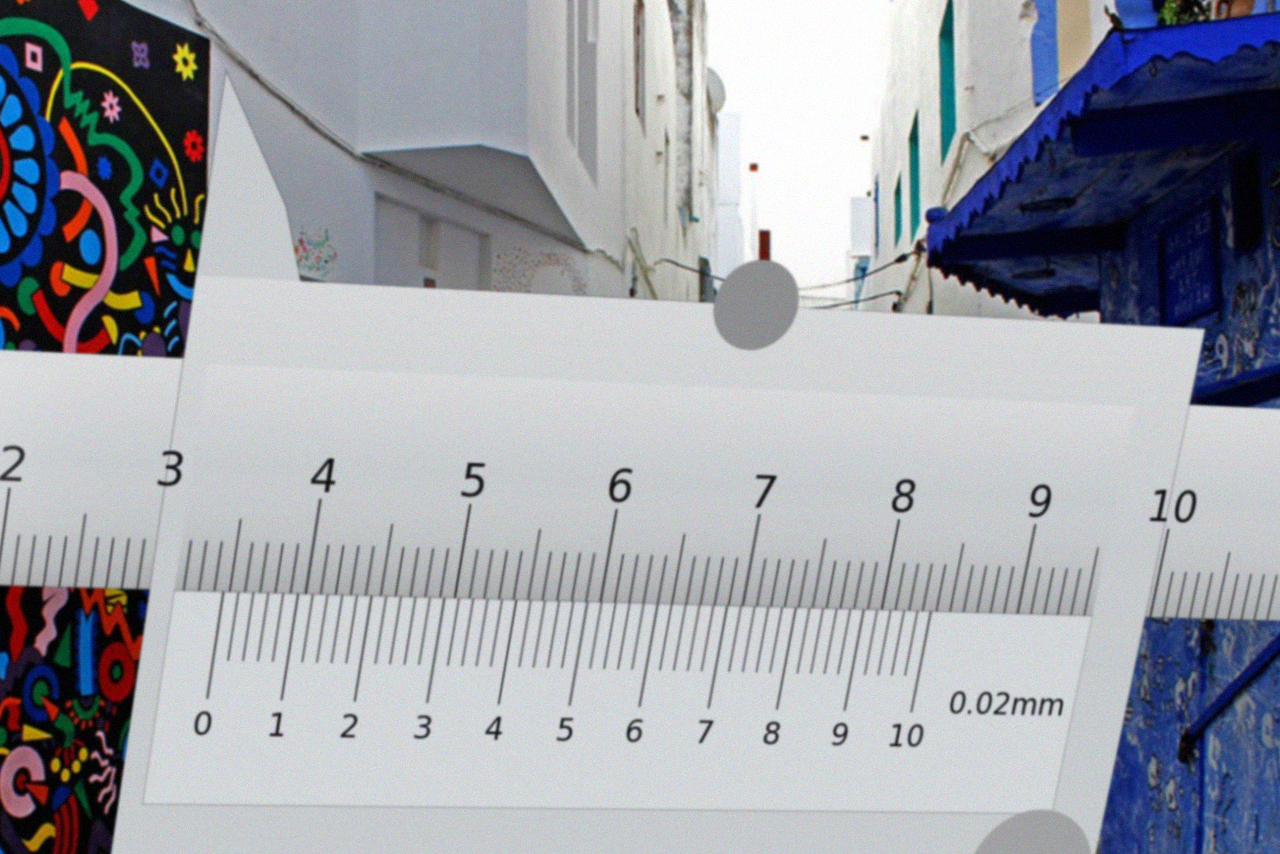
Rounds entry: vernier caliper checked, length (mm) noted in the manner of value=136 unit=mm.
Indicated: value=34.6 unit=mm
